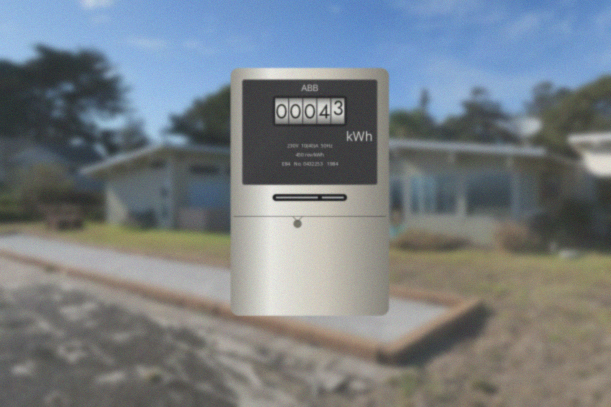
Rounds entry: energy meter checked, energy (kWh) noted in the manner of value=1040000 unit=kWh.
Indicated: value=43 unit=kWh
